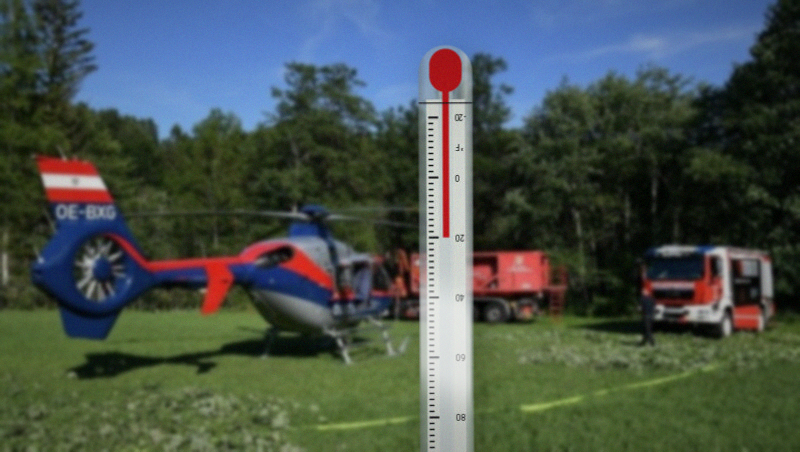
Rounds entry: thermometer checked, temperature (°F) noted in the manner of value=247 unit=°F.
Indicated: value=20 unit=°F
